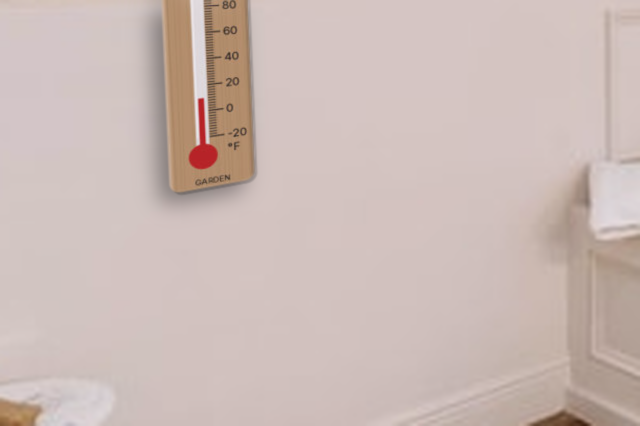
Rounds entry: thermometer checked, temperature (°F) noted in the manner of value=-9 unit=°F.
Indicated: value=10 unit=°F
